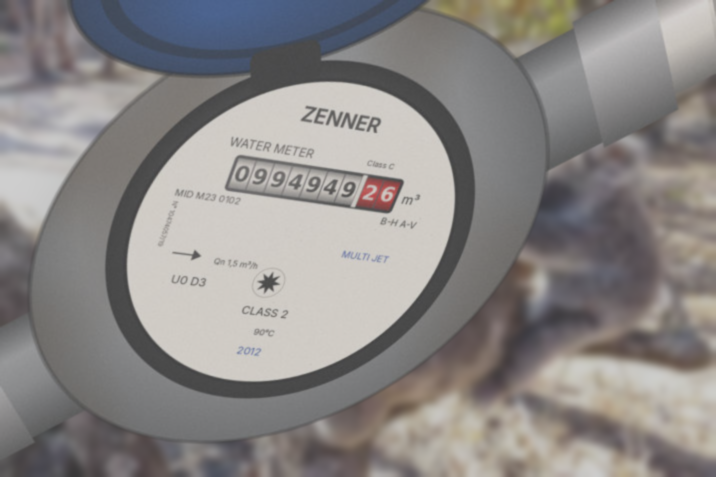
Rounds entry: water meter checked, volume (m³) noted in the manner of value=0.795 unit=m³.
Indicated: value=994949.26 unit=m³
